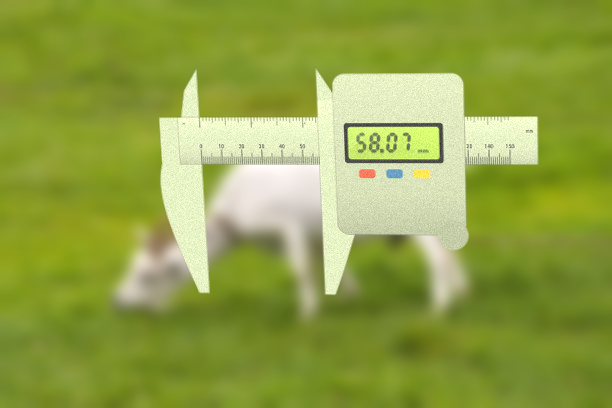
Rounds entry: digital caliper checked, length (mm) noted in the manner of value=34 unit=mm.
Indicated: value=58.07 unit=mm
